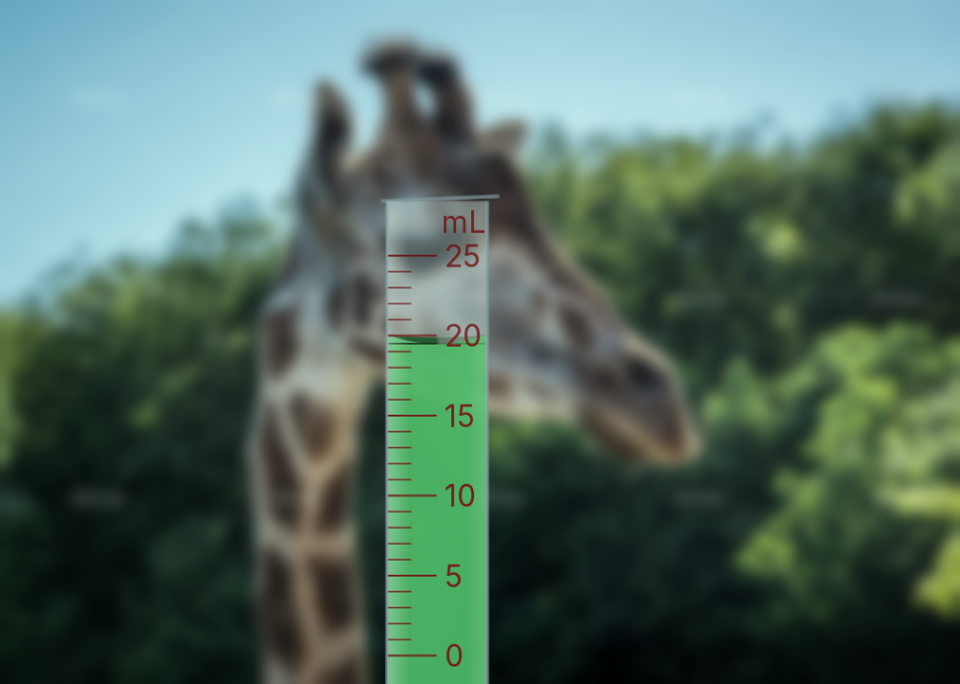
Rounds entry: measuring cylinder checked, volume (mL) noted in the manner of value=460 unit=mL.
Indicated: value=19.5 unit=mL
